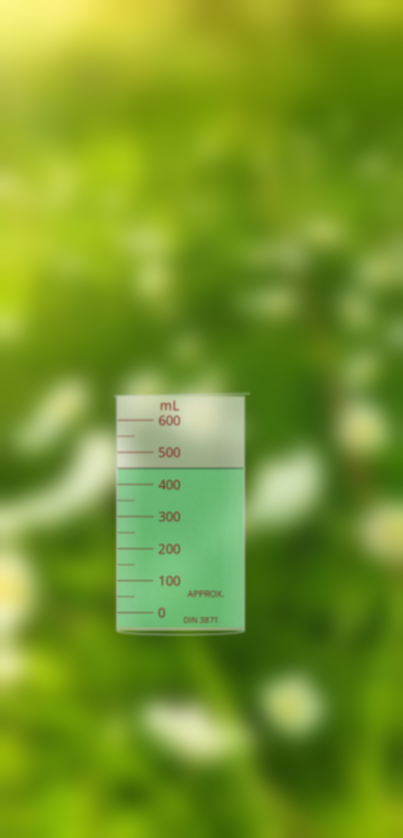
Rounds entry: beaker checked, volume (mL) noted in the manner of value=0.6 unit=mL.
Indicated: value=450 unit=mL
